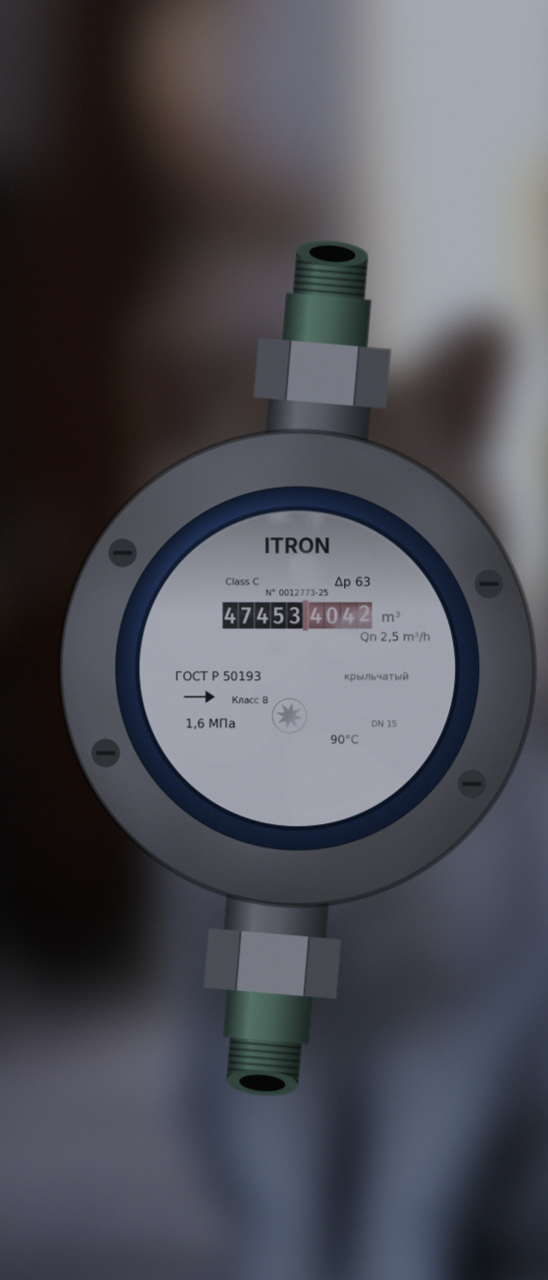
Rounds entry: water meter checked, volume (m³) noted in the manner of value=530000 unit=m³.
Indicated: value=47453.4042 unit=m³
